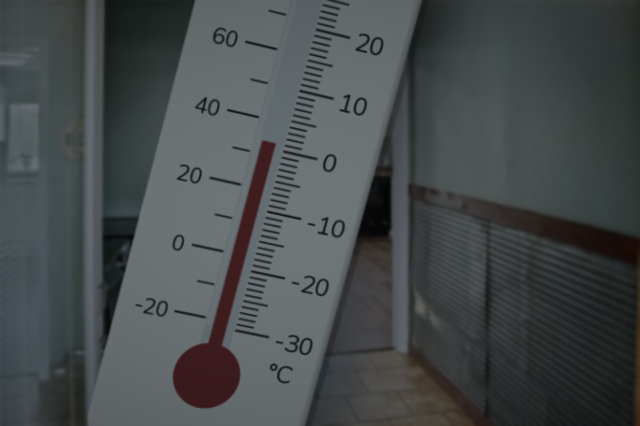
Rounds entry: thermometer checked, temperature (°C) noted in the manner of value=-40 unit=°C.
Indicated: value=1 unit=°C
